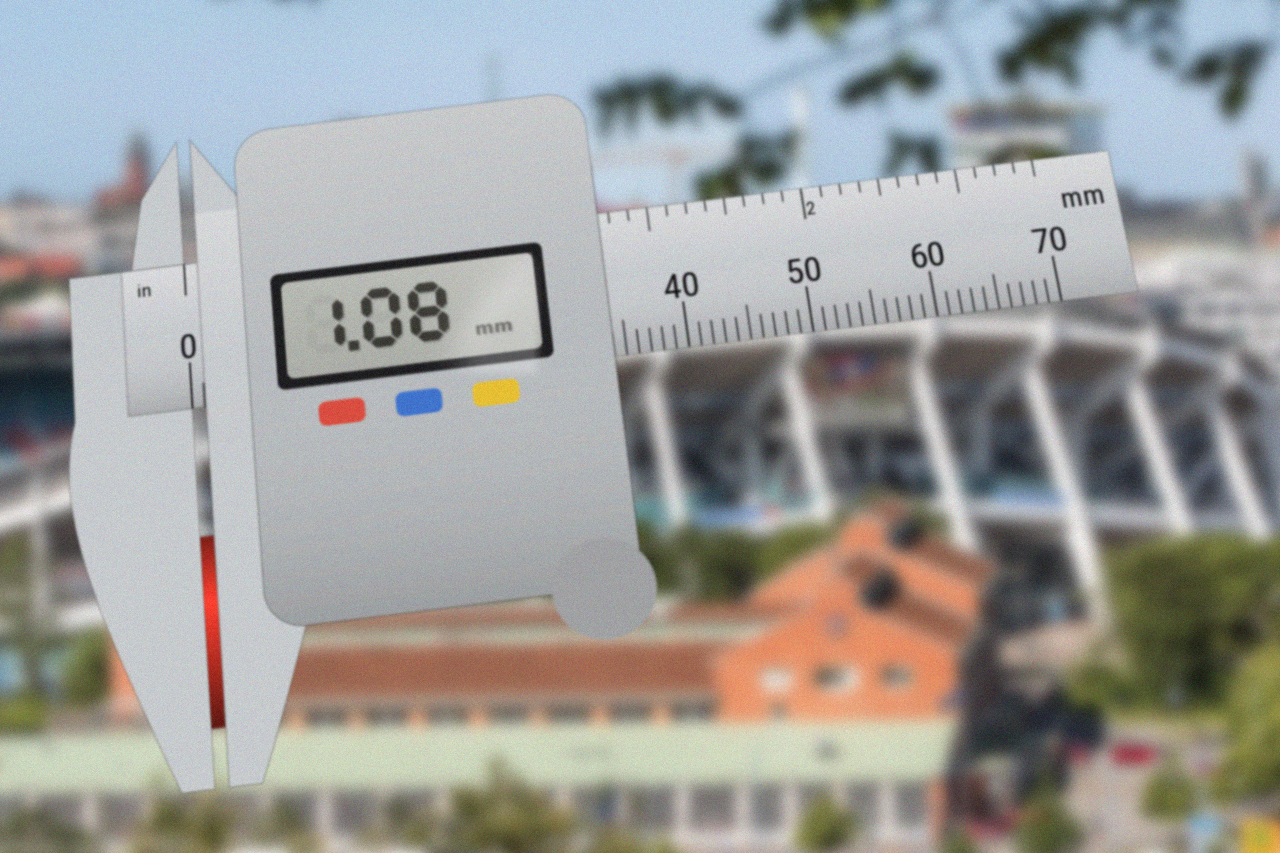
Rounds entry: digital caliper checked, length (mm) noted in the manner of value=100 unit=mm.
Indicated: value=1.08 unit=mm
